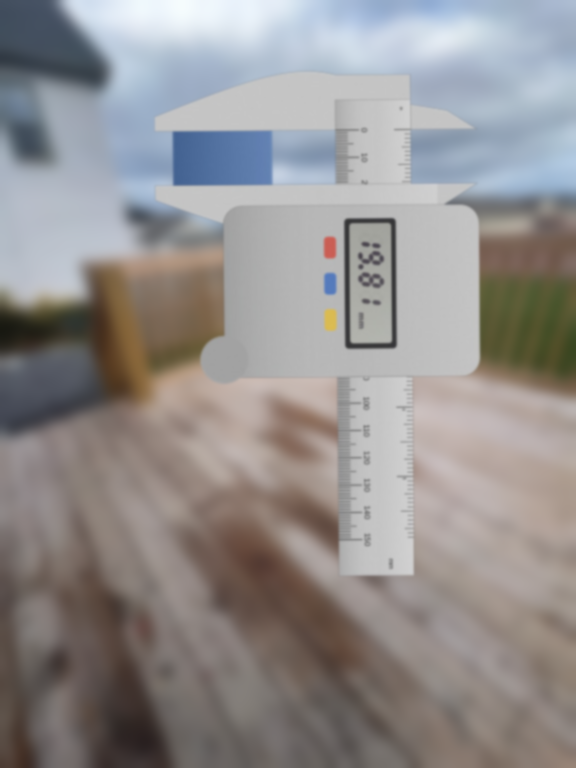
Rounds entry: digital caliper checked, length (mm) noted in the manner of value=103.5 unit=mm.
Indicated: value=19.81 unit=mm
